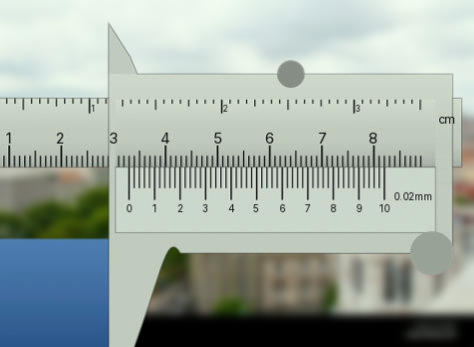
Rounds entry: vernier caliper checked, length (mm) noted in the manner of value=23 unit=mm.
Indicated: value=33.0 unit=mm
